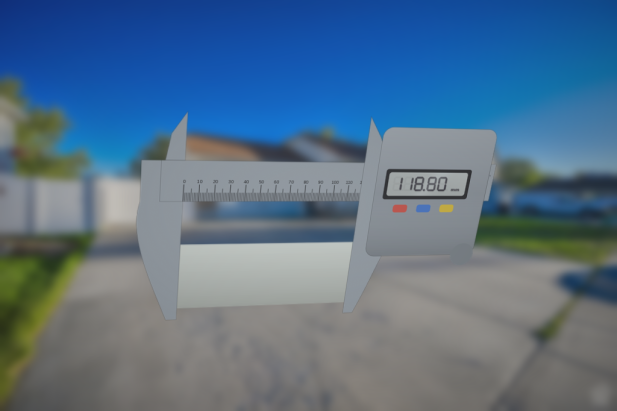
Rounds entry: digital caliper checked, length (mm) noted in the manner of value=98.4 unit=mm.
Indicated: value=118.80 unit=mm
